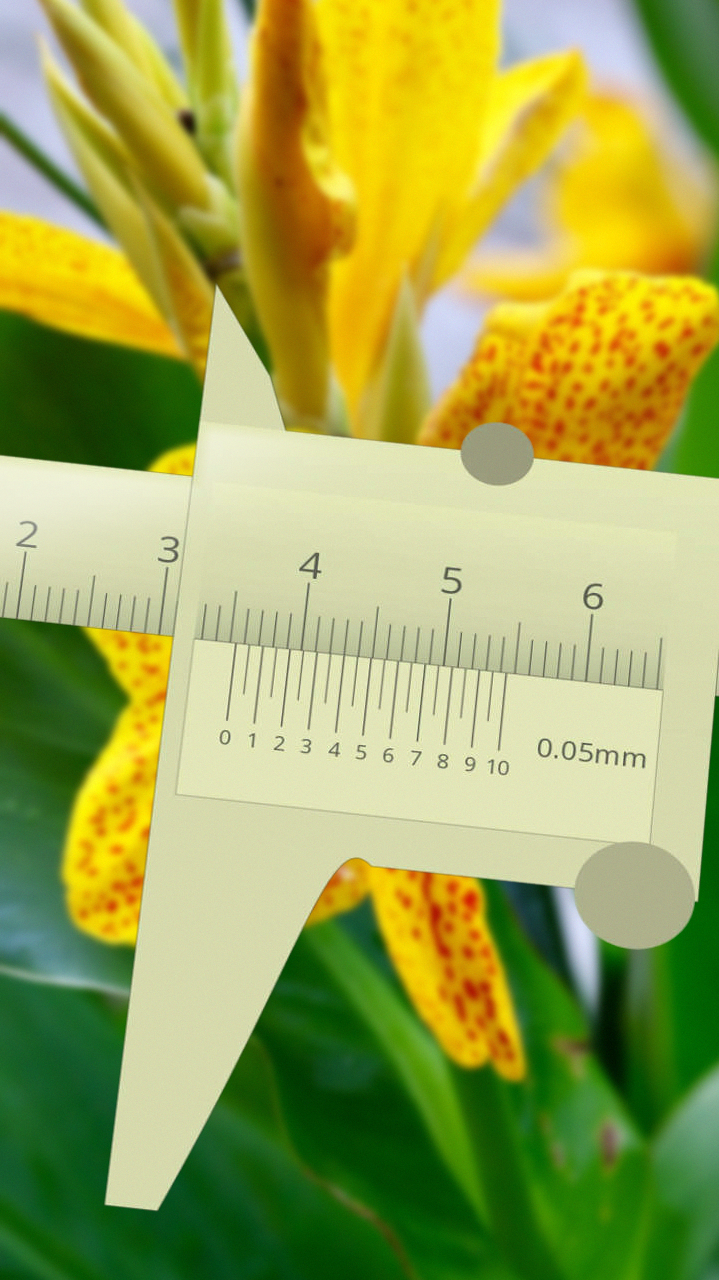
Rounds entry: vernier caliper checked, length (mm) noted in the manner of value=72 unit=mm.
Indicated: value=35.4 unit=mm
